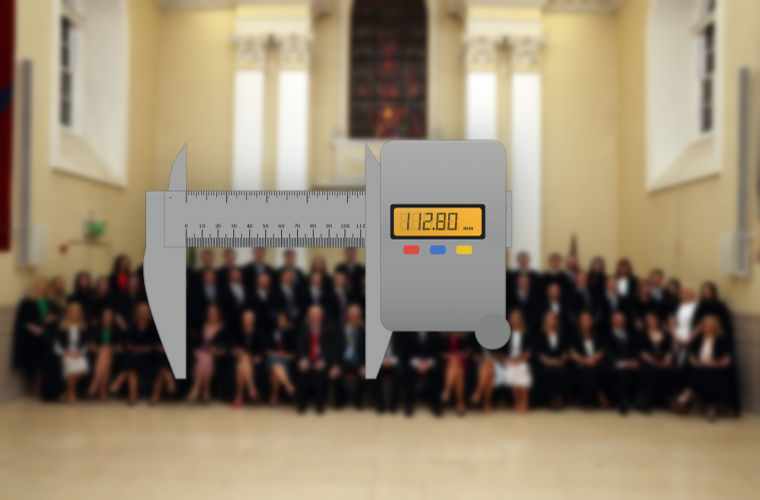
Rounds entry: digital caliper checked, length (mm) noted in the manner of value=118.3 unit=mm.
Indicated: value=112.80 unit=mm
